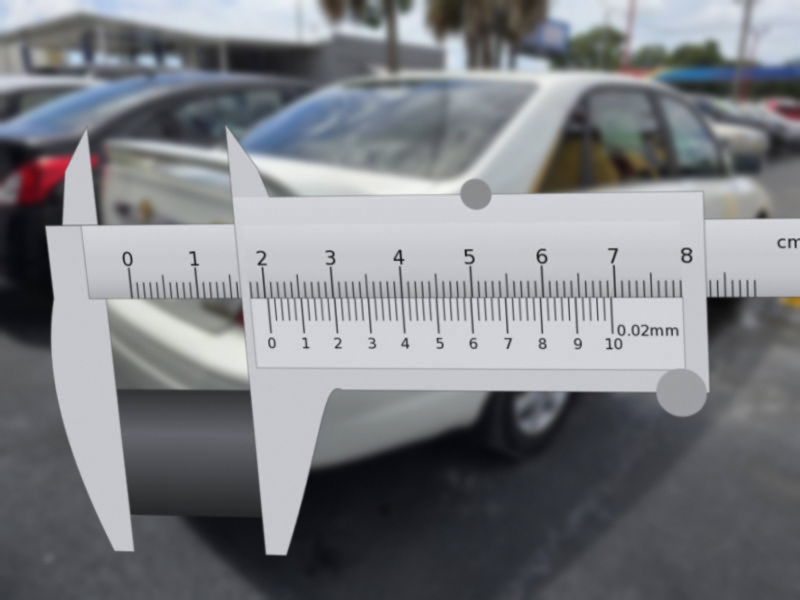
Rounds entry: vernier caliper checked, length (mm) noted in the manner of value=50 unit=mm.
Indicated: value=20.4 unit=mm
